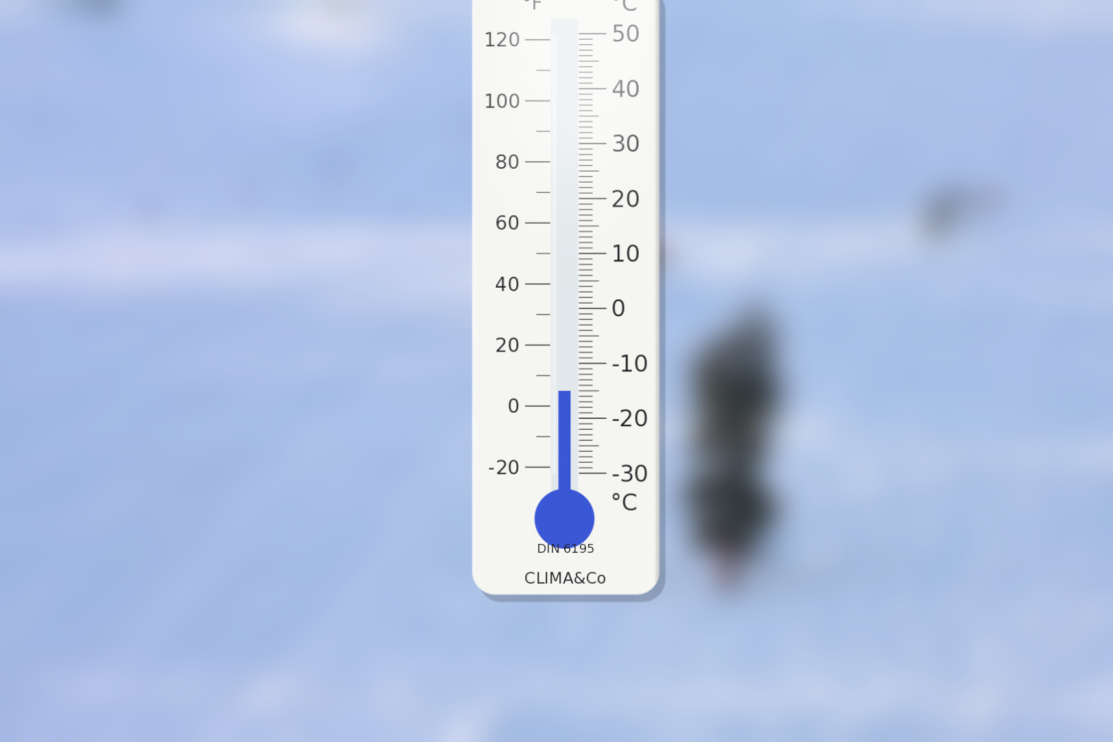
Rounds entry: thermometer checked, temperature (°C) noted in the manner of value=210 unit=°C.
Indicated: value=-15 unit=°C
